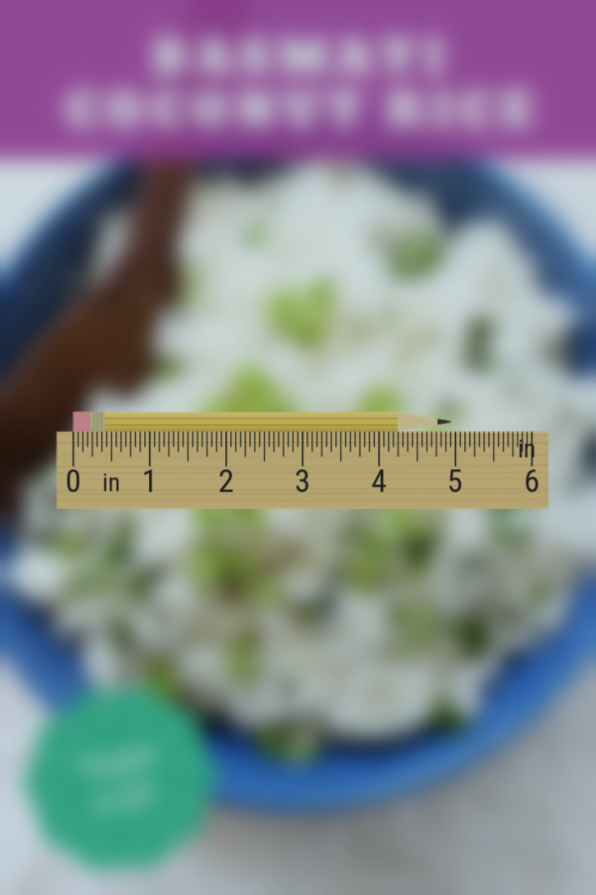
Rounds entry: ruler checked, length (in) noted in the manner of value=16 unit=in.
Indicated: value=4.9375 unit=in
